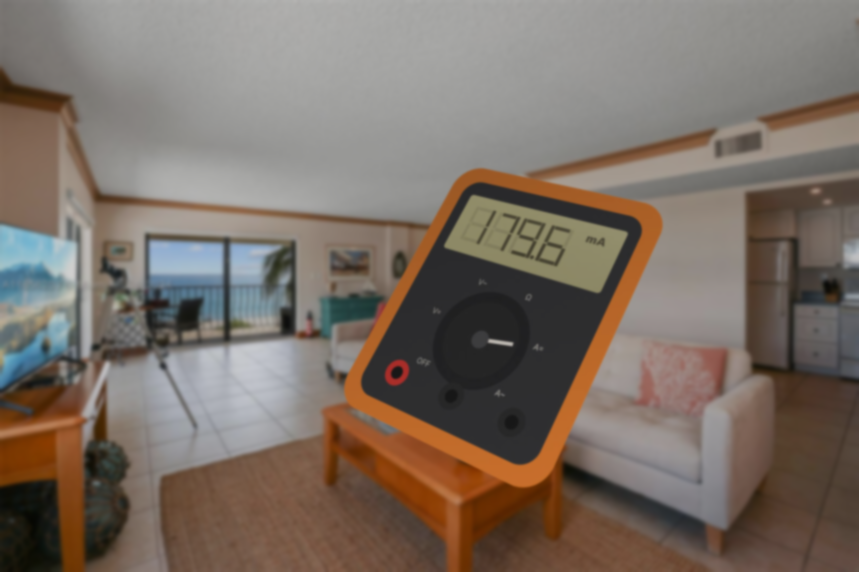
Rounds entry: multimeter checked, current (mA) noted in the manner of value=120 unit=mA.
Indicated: value=179.6 unit=mA
